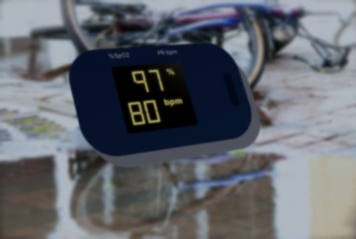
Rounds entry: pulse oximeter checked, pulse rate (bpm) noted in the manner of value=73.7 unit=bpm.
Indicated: value=80 unit=bpm
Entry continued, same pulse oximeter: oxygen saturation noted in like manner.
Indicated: value=97 unit=%
